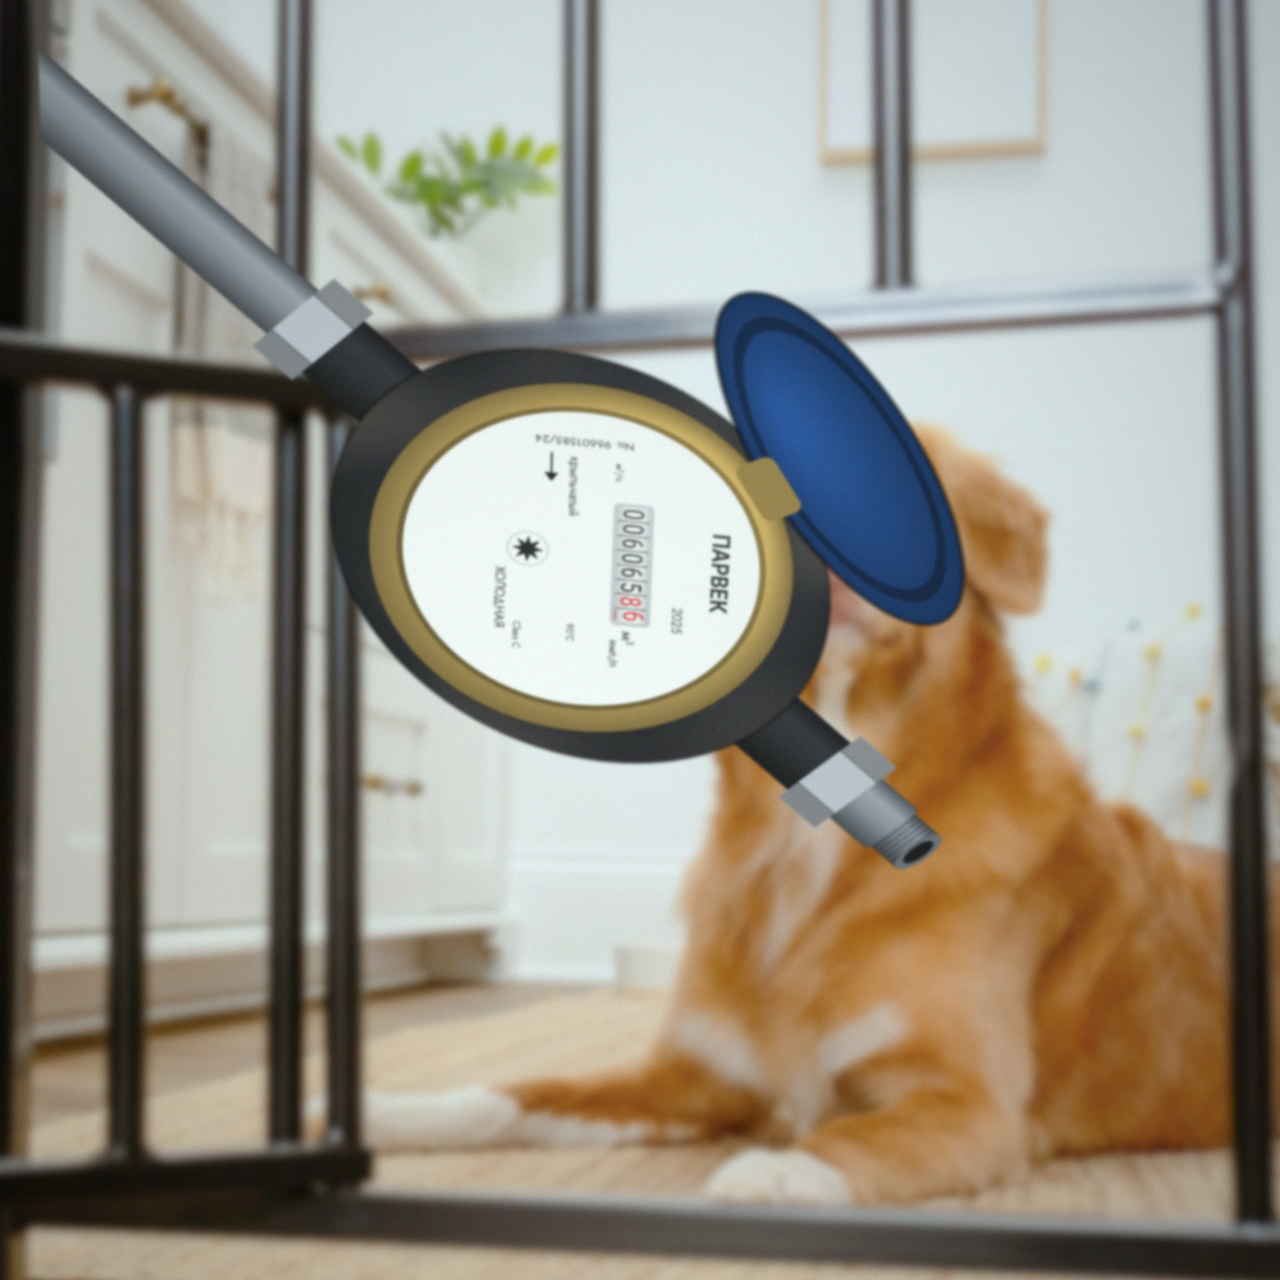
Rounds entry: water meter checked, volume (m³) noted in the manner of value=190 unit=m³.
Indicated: value=6065.86 unit=m³
